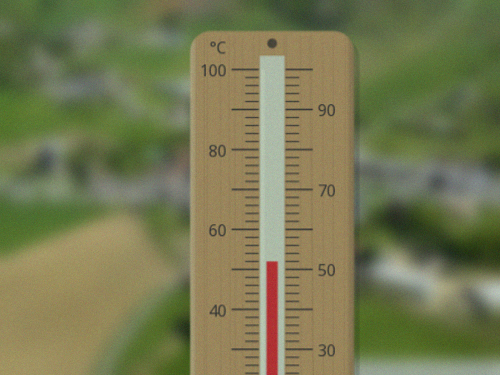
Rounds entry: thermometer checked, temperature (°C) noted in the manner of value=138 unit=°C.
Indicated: value=52 unit=°C
